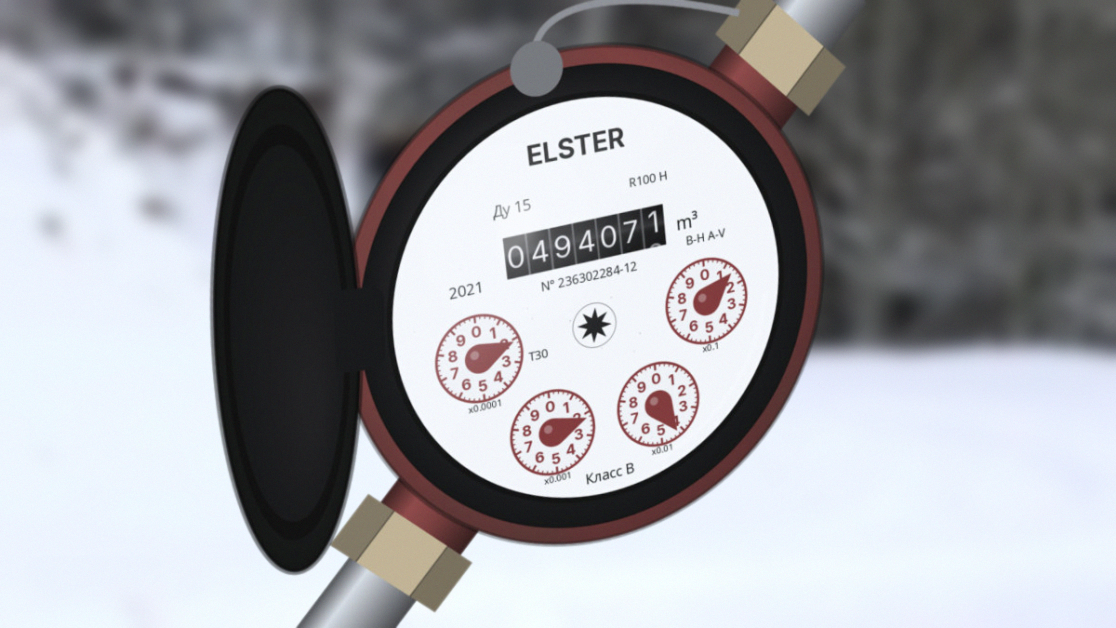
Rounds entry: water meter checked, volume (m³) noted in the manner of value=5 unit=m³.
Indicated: value=494071.1422 unit=m³
